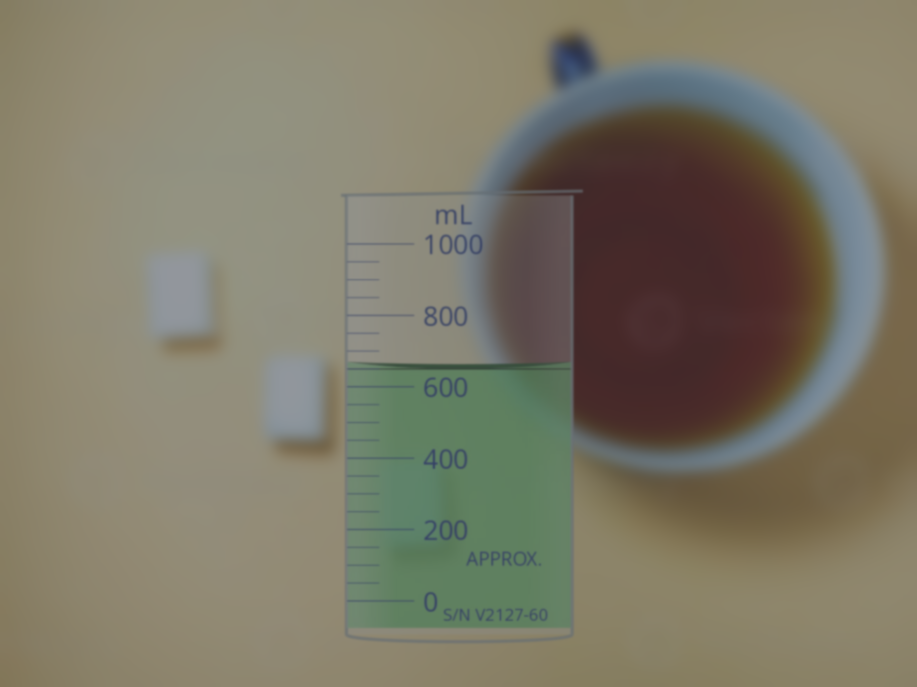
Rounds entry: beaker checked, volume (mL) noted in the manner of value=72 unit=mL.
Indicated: value=650 unit=mL
